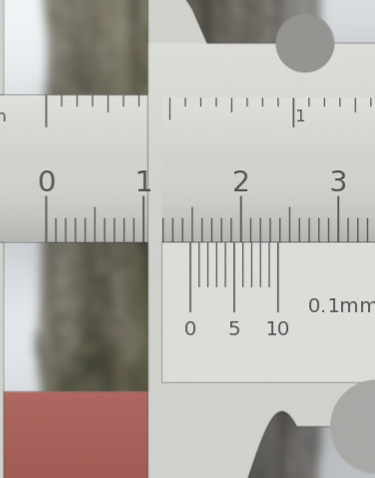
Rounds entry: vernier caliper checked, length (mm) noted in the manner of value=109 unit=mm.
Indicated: value=14.8 unit=mm
